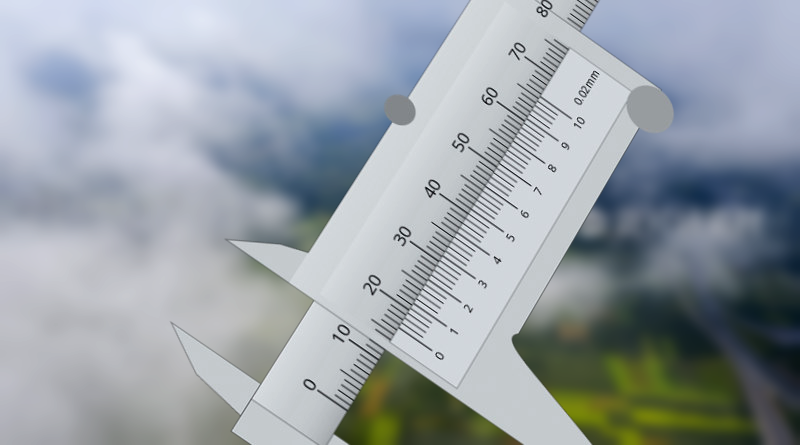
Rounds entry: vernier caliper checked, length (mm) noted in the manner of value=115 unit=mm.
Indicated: value=16.5 unit=mm
